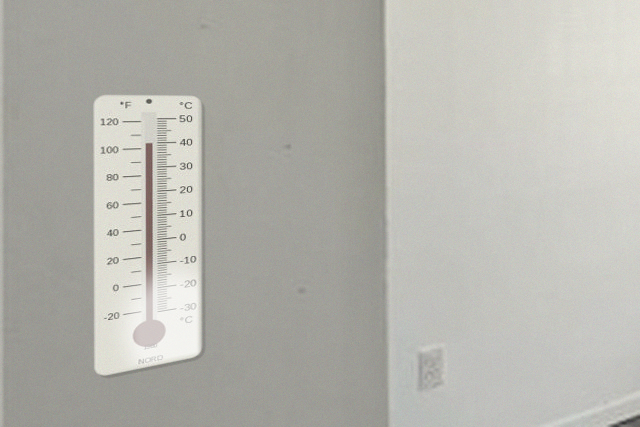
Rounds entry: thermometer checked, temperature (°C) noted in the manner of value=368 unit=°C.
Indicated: value=40 unit=°C
